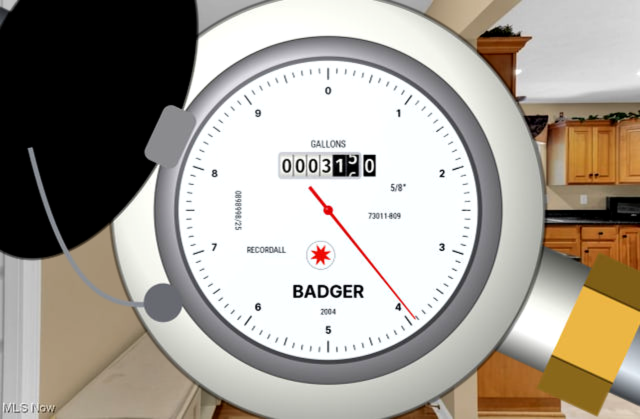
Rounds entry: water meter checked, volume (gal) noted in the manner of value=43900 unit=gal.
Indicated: value=3153.9 unit=gal
